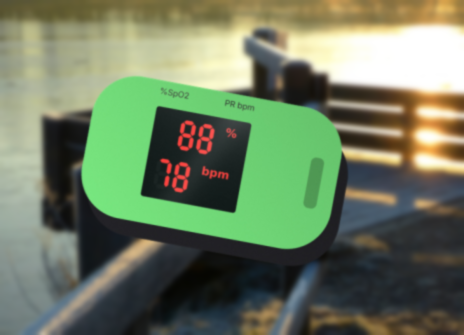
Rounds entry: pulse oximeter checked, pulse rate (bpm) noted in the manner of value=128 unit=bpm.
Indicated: value=78 unit=bpm
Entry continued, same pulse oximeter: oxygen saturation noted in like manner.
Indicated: value=88 unit=%
